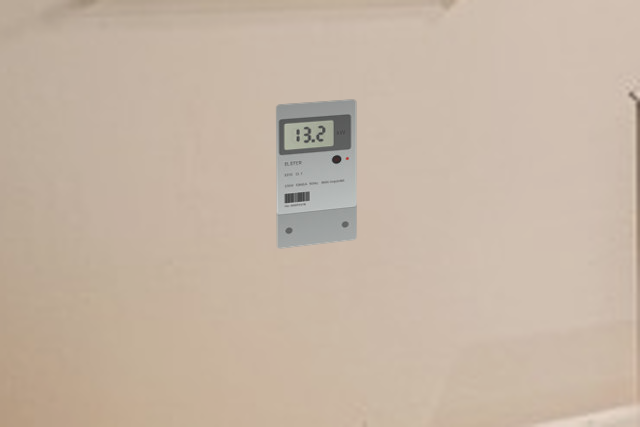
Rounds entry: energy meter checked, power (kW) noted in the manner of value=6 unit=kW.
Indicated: value=13.2 unit=kW
